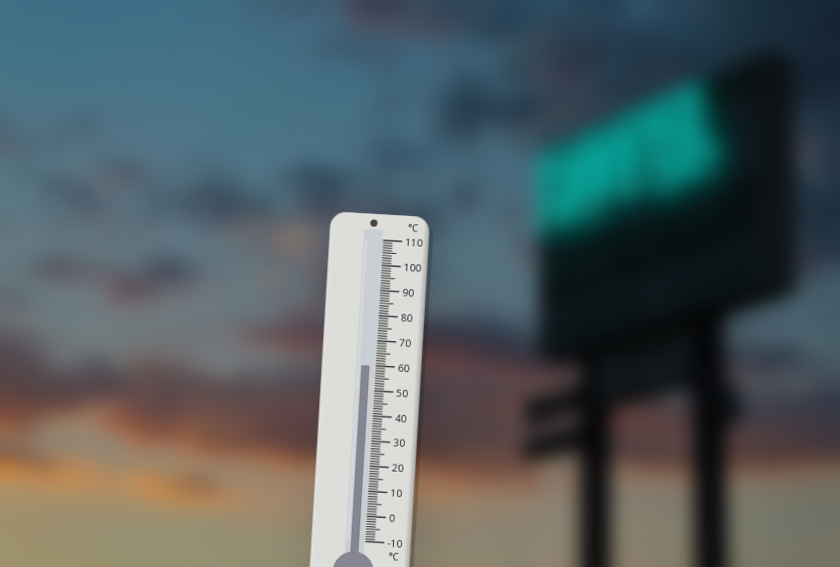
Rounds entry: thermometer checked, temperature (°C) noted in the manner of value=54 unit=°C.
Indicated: value=60 unit=°C
